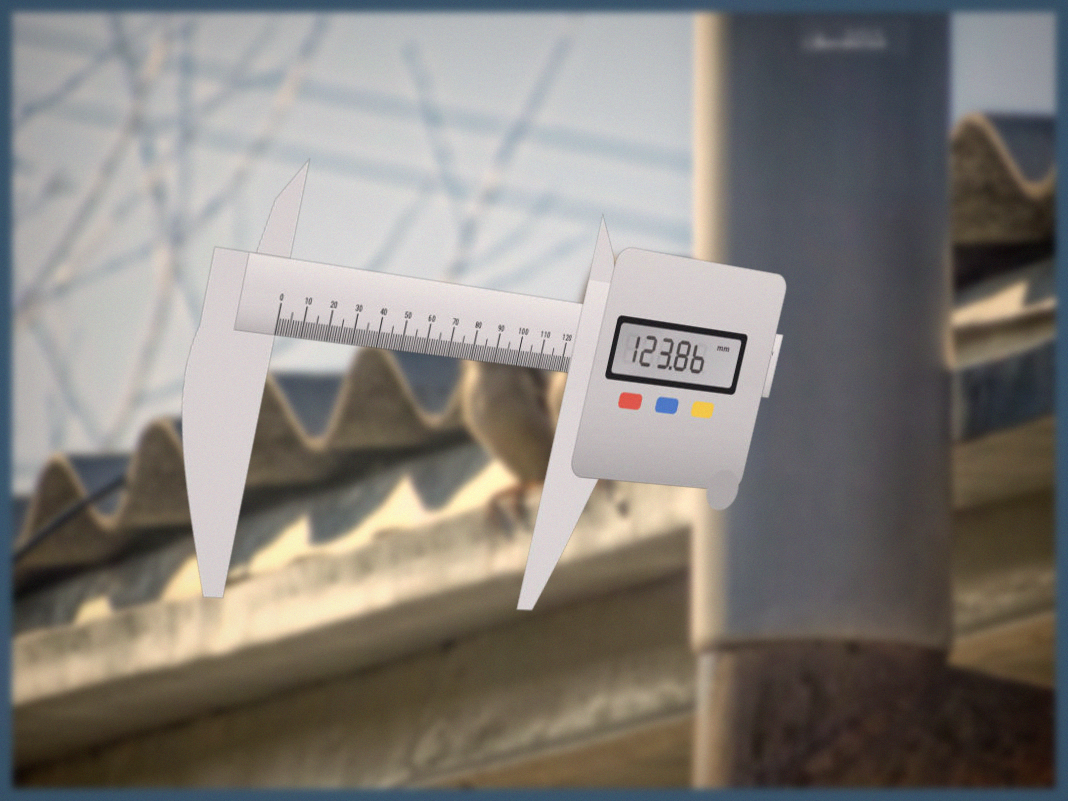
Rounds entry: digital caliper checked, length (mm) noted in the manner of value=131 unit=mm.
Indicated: value=123.86 unit=mm
